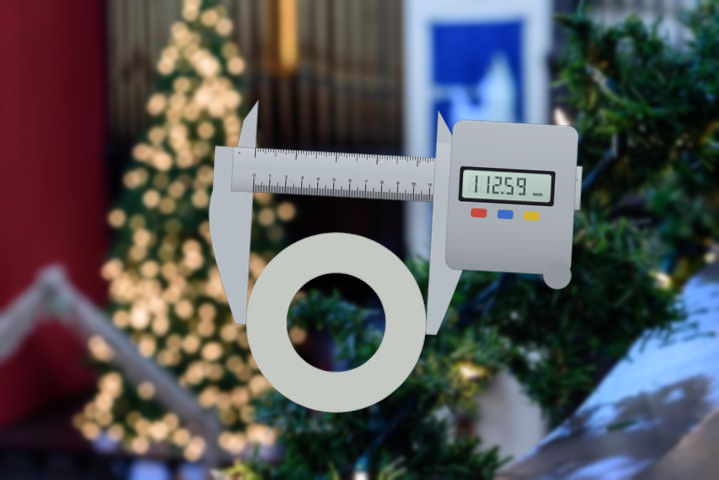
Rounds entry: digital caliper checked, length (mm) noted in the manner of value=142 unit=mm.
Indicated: value=112.59 unit=mm
